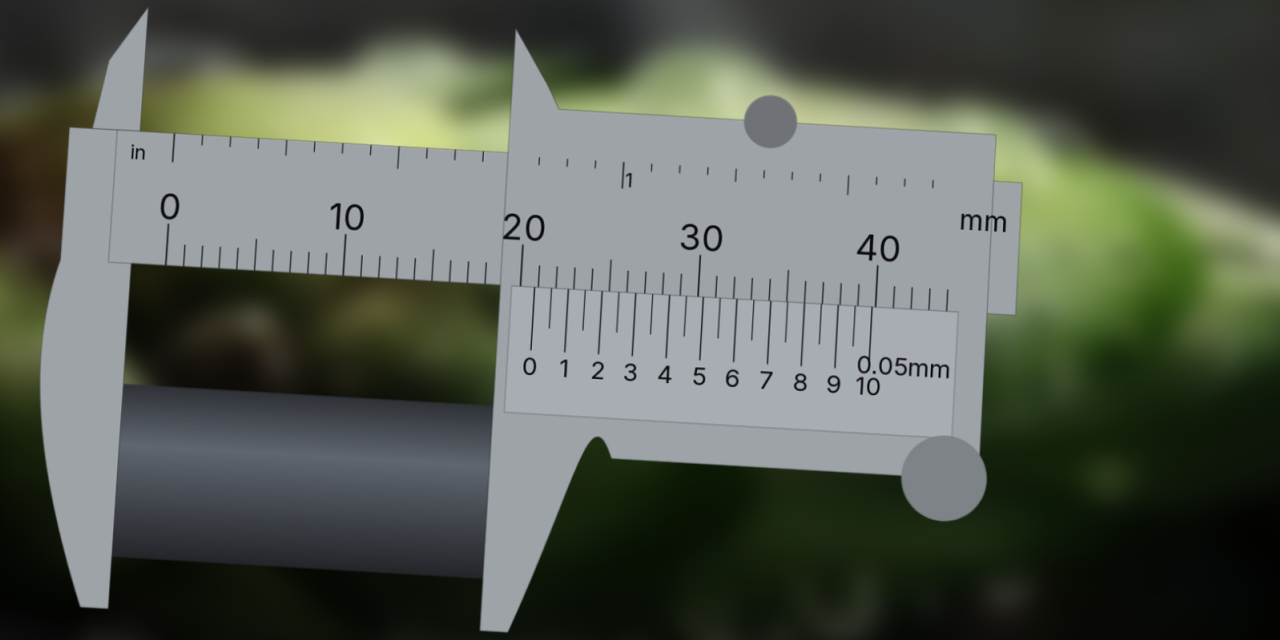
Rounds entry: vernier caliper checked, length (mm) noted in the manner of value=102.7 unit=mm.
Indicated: value=20.8 unit=mm
